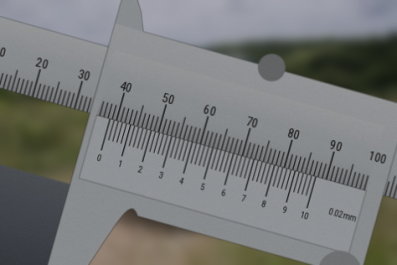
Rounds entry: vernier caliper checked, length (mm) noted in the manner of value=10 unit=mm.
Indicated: value=38.5 unit=mm
